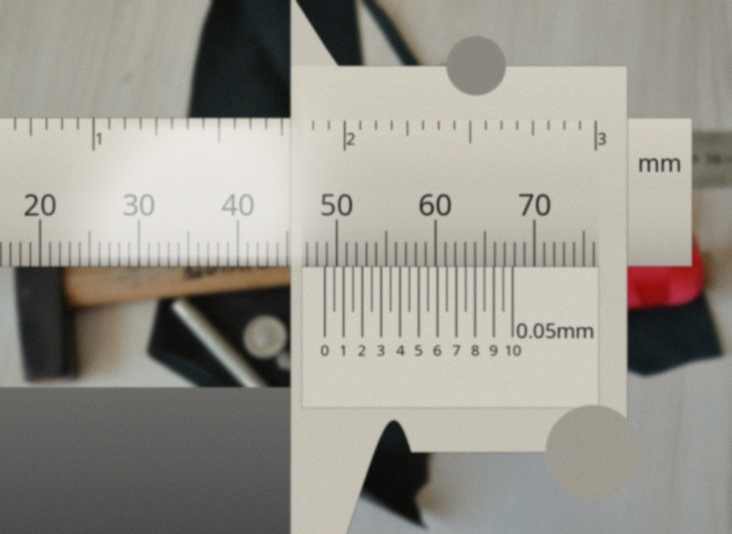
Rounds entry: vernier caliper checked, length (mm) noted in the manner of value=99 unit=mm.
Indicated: value=48.8 unit=mm
